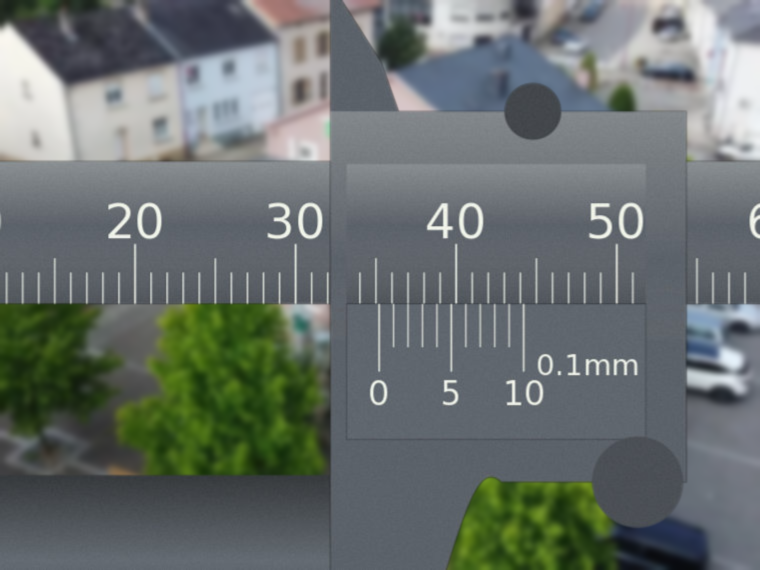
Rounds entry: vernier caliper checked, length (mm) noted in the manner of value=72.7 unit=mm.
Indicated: value=35.2 unit=mm
